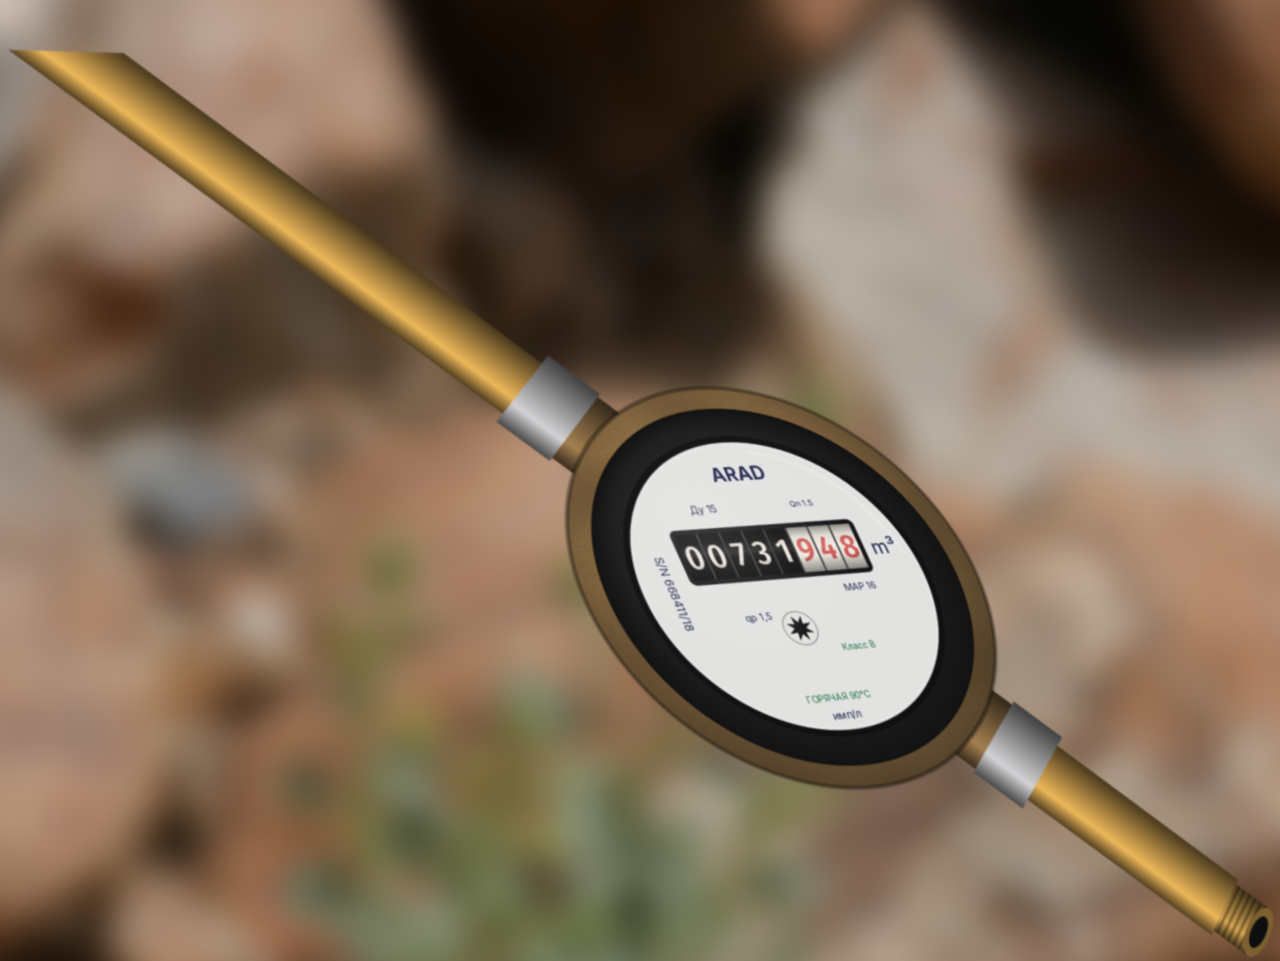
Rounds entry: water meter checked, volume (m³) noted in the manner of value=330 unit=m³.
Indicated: value=731.948 unit=m³
